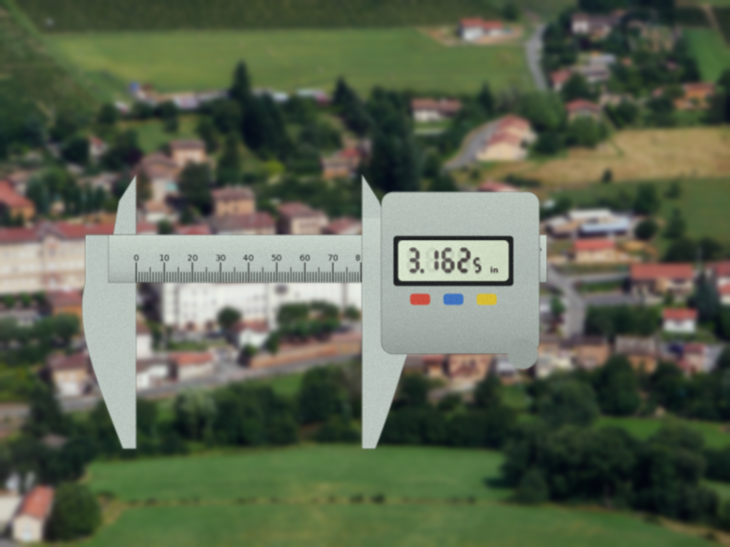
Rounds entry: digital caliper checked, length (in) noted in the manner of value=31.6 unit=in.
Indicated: value=3.1625 unit=in
